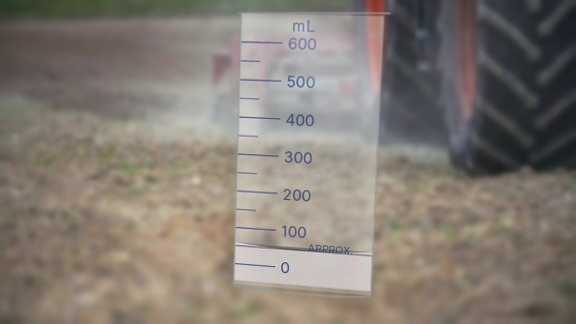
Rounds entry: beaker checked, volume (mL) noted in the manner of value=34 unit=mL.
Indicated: value=50 unit=mL
